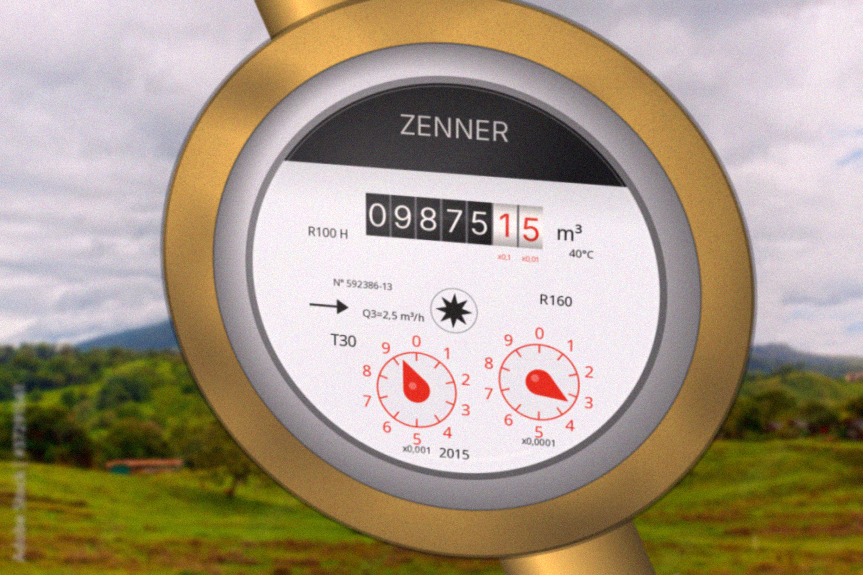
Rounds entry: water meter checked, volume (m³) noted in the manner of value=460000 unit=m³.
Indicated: value=9875.1493 unit=m³
